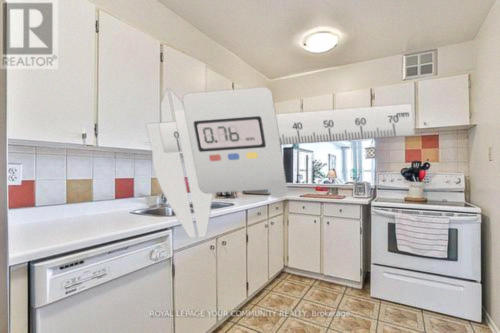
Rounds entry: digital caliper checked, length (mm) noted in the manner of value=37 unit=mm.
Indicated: value=0.76 unit=mm
